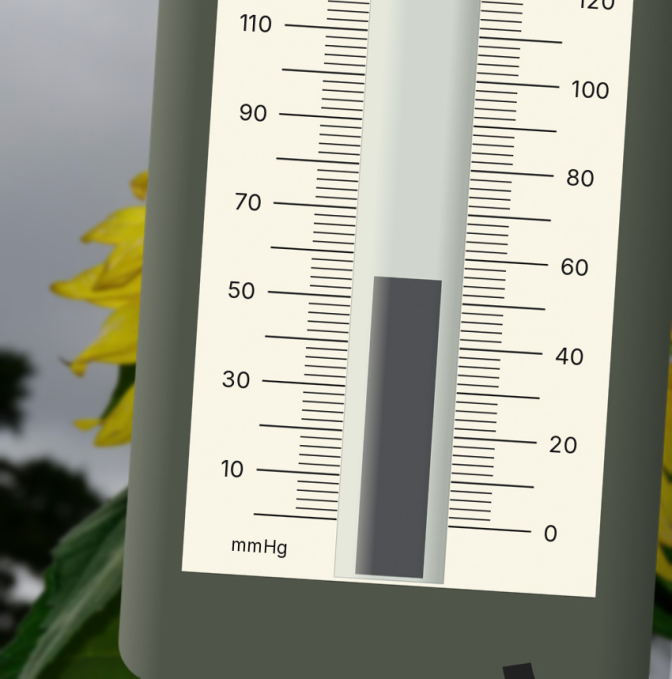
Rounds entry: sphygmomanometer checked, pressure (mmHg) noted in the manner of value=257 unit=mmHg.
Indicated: value=55 unit=mmHg
